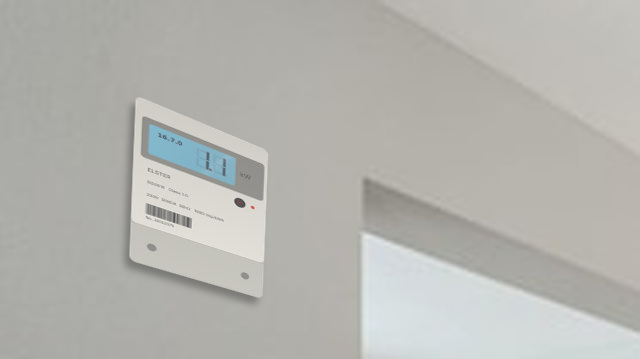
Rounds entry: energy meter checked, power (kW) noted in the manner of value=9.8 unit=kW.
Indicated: value=1.1 unit=kW
